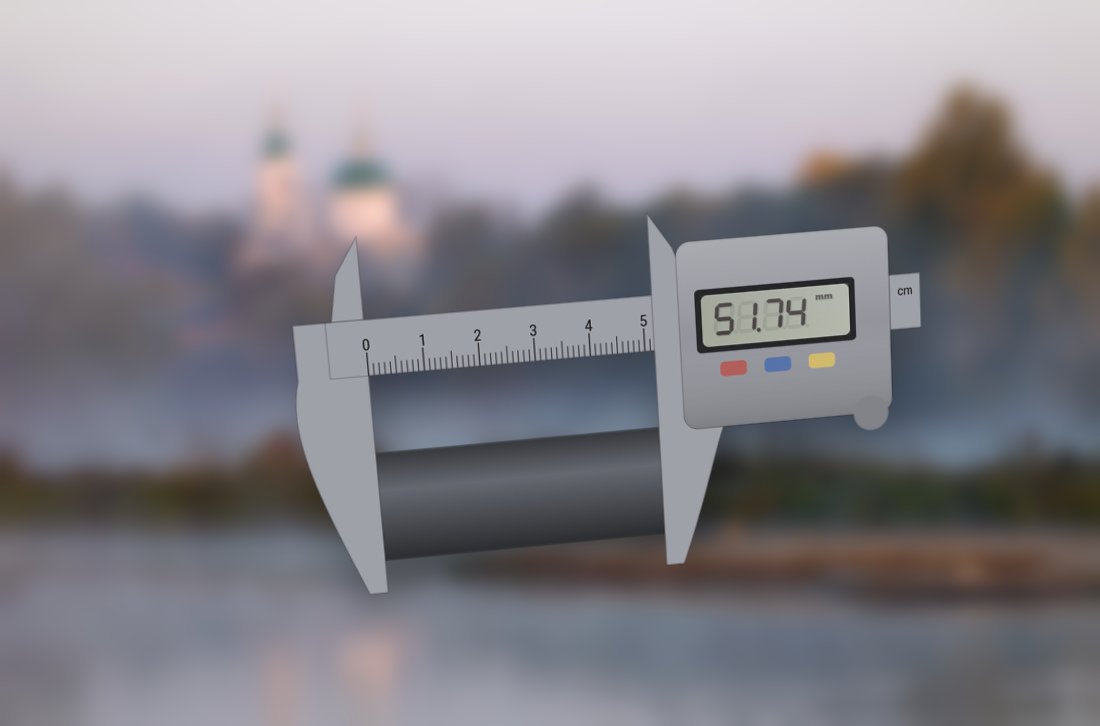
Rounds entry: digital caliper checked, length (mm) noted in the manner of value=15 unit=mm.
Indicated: value=51.74 unit=mm
